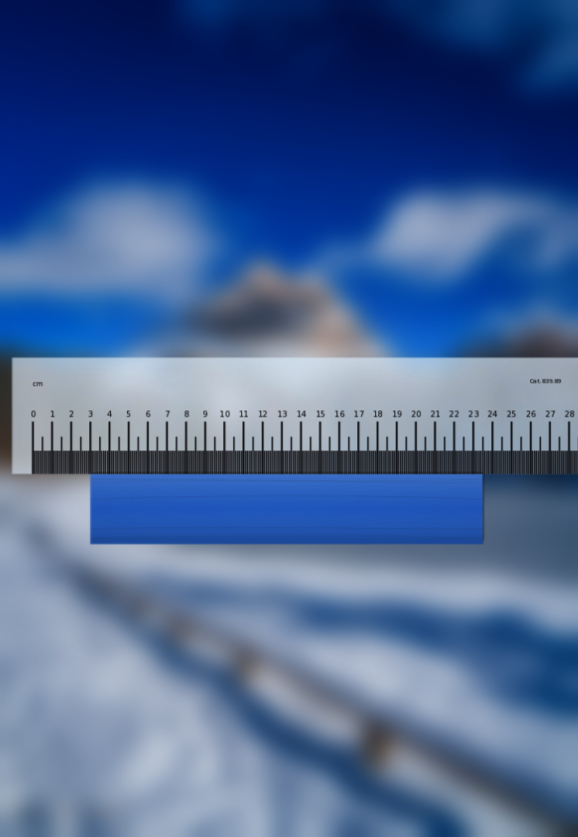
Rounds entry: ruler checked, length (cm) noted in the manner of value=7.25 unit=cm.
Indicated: value=20.5 unit=cm
